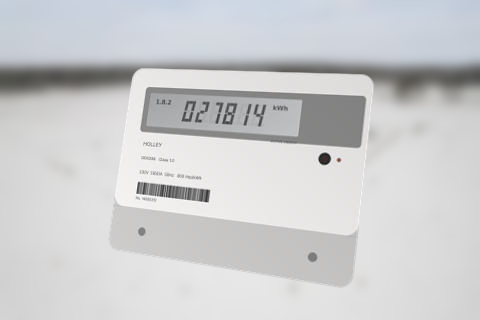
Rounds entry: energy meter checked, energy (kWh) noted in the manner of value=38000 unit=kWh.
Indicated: value=27814 unit=kWh
